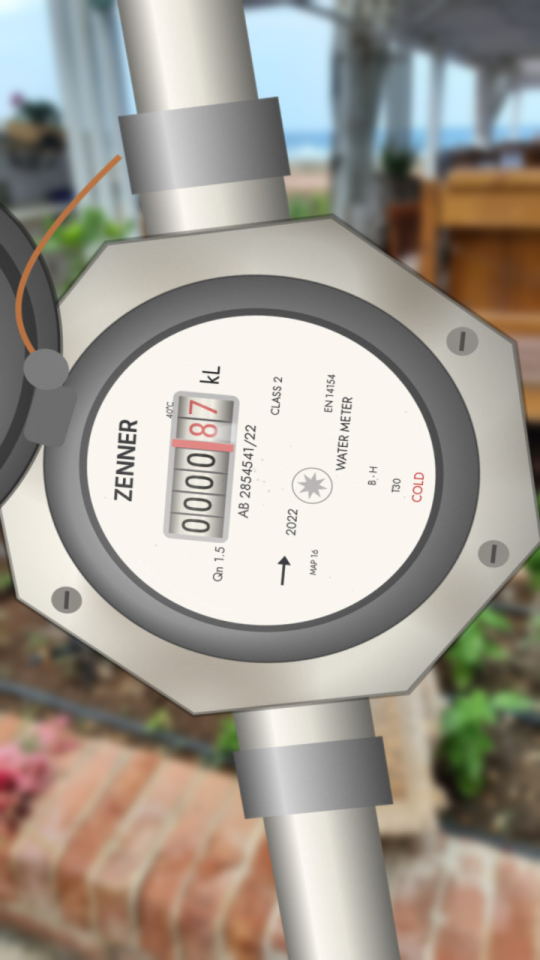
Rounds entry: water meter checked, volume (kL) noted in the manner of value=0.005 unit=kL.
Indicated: value=0.87 unit=kL
